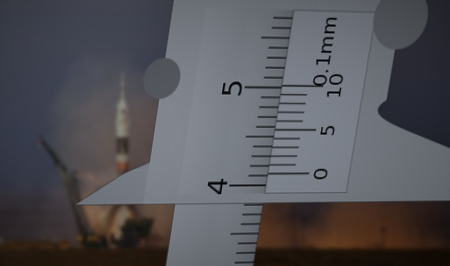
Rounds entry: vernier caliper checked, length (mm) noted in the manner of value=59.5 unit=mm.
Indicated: value=41.2 unit=mm
